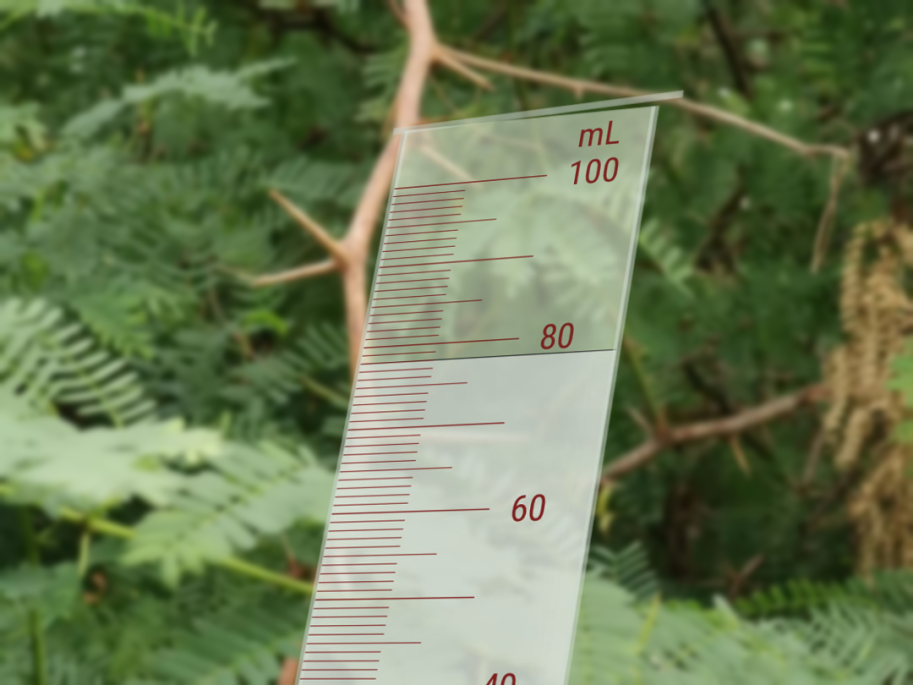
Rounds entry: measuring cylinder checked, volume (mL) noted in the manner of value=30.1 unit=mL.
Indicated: value=78 unit=mL
